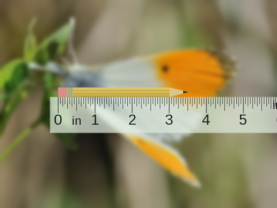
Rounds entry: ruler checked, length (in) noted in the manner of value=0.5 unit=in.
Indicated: value=3.5 unit=in
